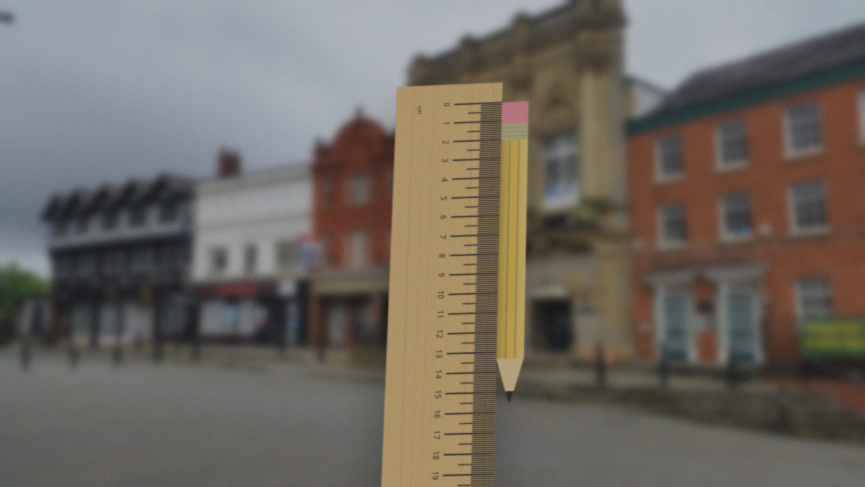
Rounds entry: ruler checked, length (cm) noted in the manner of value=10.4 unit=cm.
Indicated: value=15.5 unit=cm
